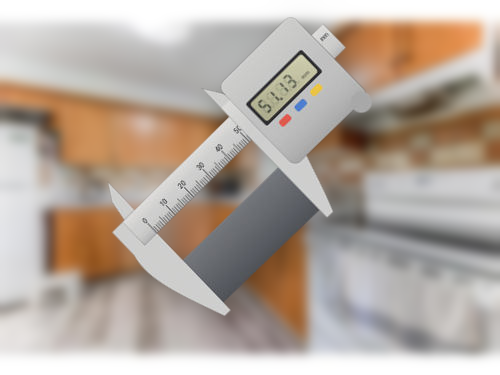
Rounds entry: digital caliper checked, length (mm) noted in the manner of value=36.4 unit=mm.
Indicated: value=51.13 unit=mm
